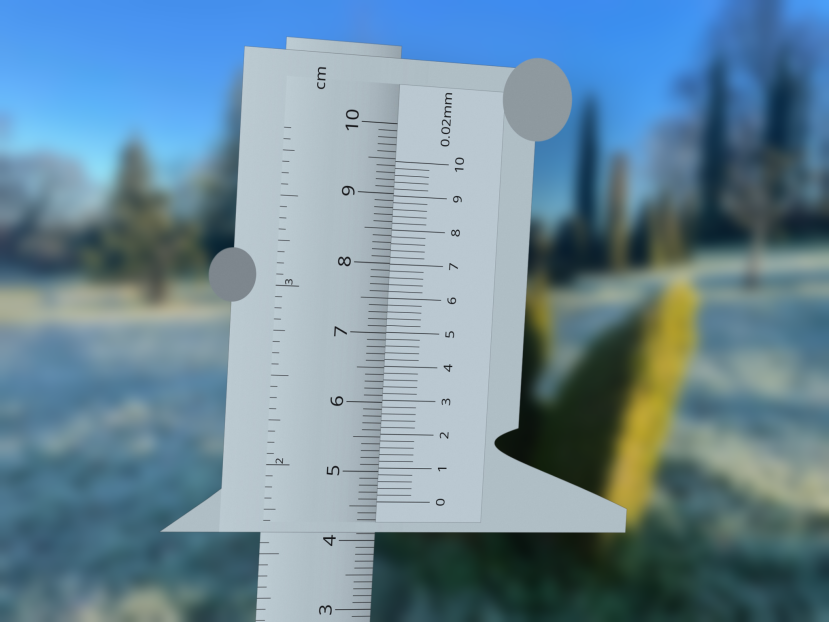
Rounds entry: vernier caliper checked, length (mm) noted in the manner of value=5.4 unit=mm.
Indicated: value=45.6 unit=mm
